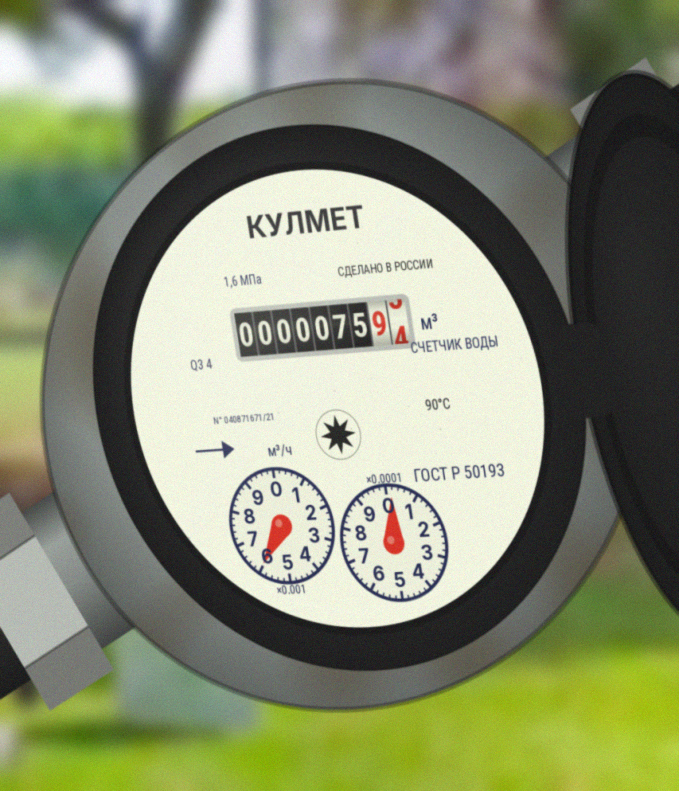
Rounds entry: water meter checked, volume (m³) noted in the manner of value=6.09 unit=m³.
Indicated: value=75.9360 unit=m³
